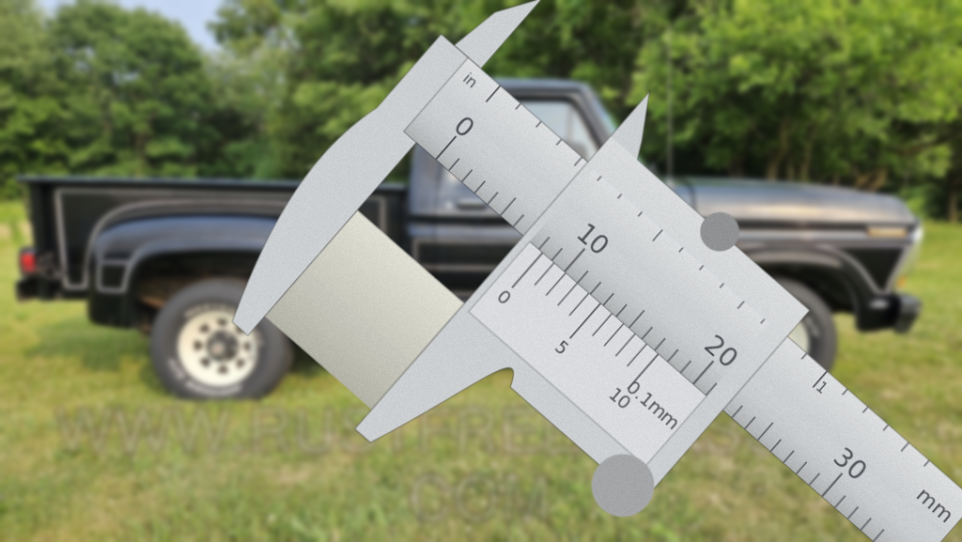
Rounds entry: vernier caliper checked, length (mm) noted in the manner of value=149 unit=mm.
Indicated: value=8.3 unit=mm
